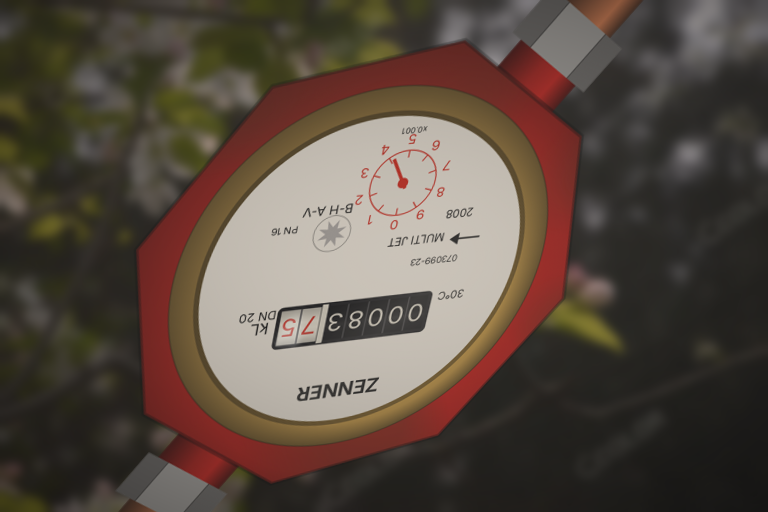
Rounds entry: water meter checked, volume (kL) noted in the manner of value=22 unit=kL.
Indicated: value=83.754 unit=kL
